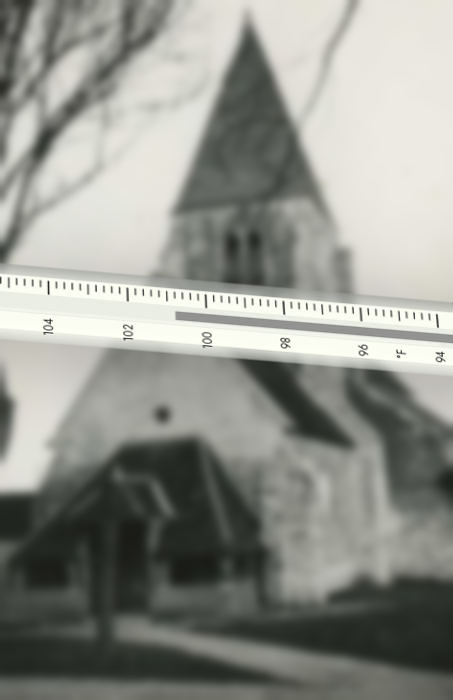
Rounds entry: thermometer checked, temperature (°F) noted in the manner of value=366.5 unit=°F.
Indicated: value=100.8 unit=°F
